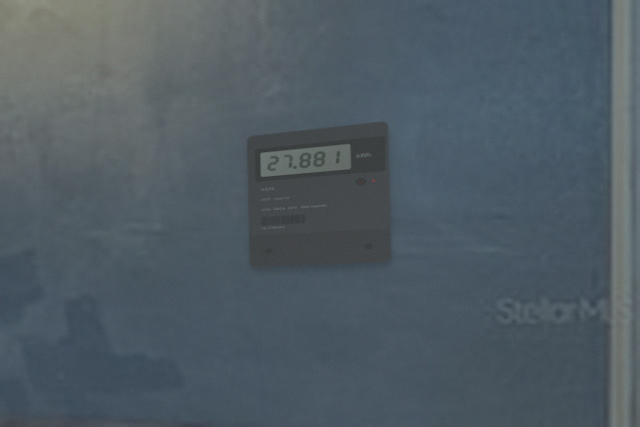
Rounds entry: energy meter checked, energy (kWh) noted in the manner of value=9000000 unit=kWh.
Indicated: value=27.881 unit=kWh
